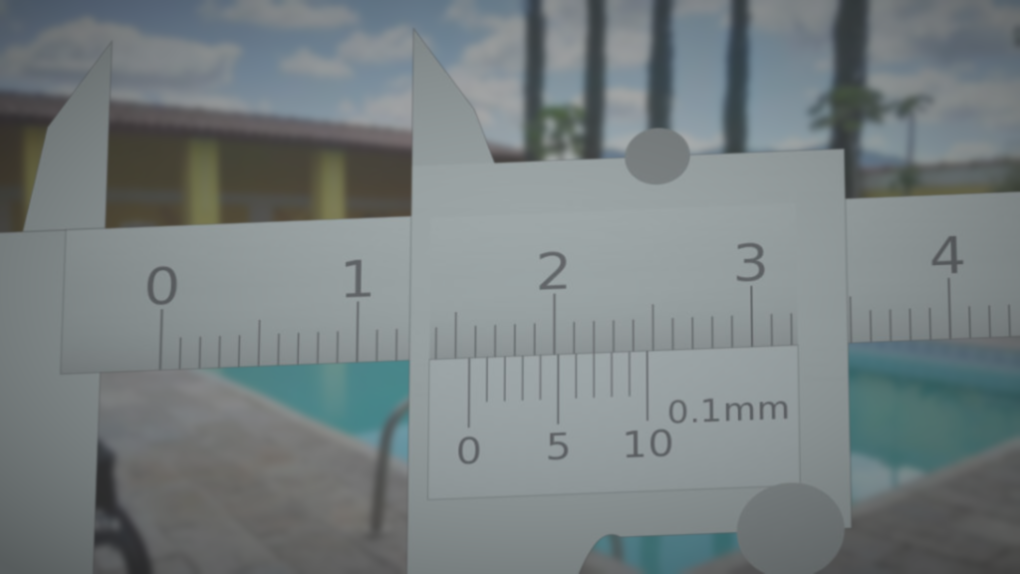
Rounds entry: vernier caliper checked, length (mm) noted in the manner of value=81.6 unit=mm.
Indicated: value=15.7 unit=mm
